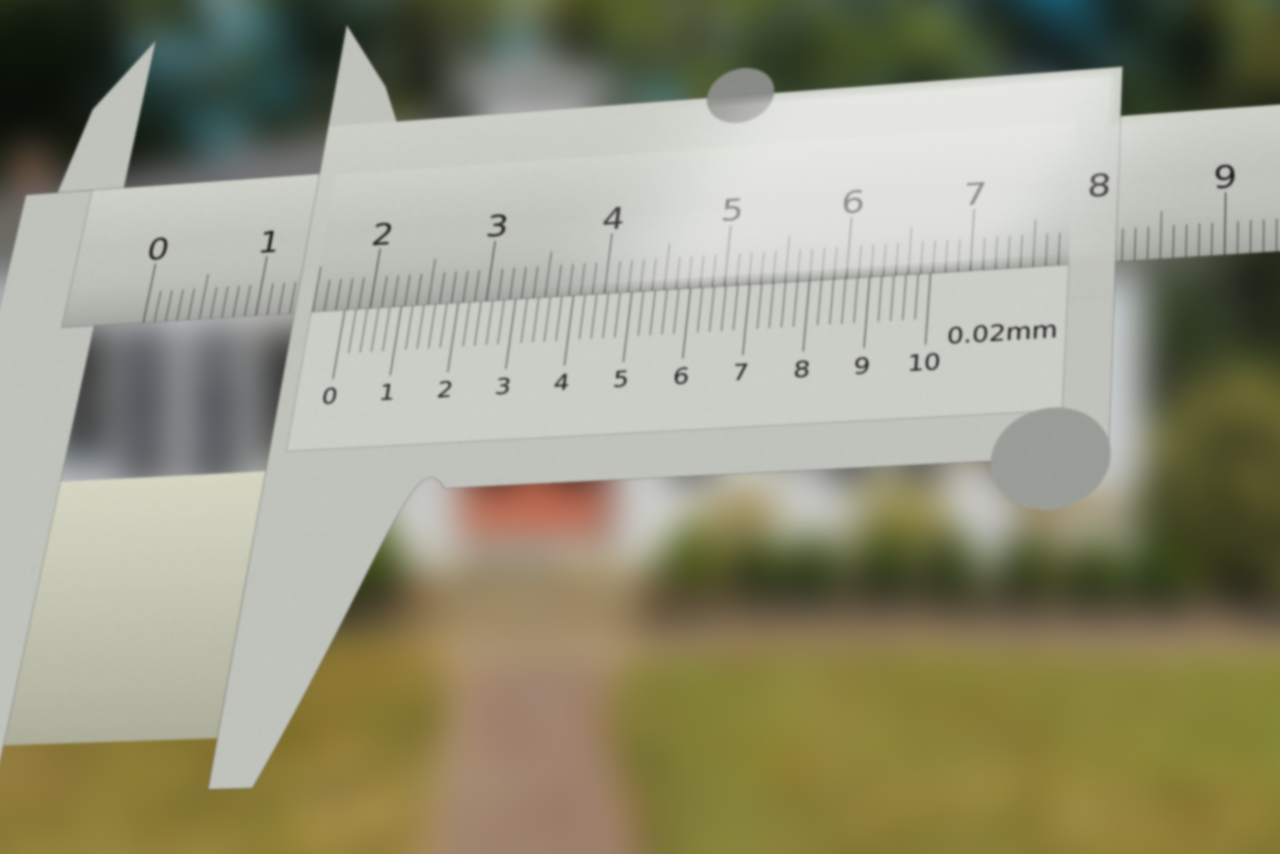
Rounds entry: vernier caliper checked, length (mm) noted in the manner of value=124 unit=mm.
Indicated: value=17.8 unit=mm
